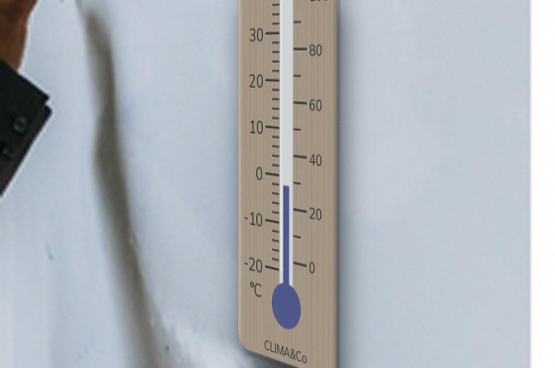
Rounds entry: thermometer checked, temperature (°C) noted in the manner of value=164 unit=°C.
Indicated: value=-2 unit=°C
